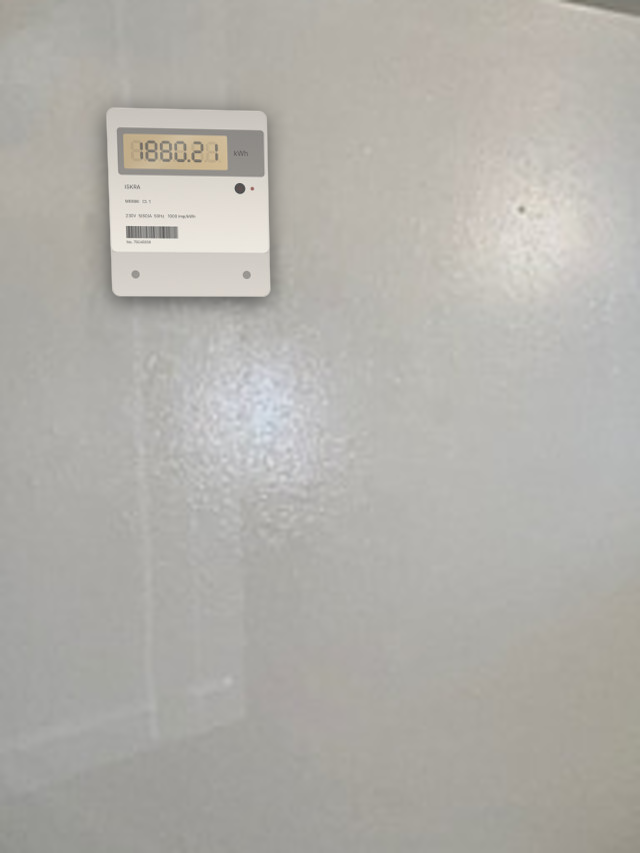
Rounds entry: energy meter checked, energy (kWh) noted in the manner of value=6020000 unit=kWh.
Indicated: value=1880.21 unit=kWh
